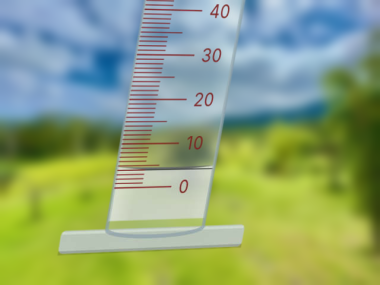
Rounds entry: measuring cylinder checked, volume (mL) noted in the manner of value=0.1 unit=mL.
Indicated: value=4 unit=mL
